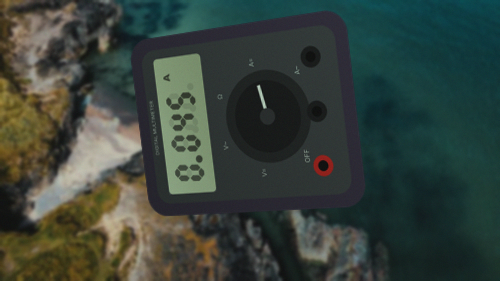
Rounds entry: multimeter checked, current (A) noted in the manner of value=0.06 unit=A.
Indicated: value=0.045 unit=A
